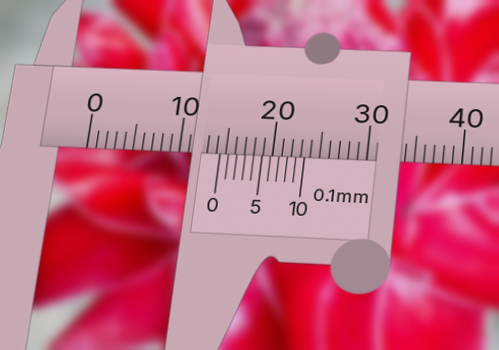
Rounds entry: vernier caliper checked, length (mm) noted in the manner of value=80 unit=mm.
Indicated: value=14.4 unit=mm
